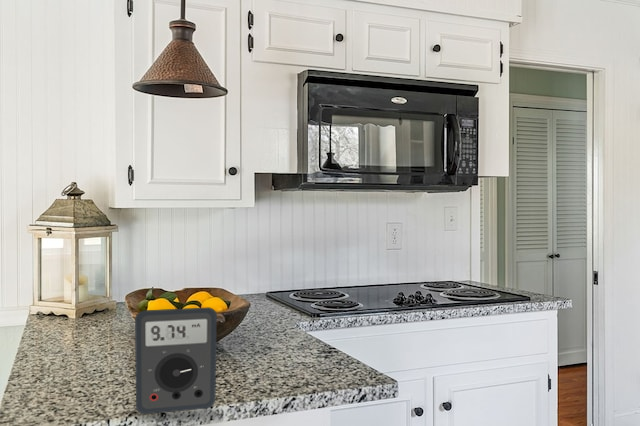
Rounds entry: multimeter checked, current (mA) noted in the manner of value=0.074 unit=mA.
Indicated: value=9.74 unit=mA
